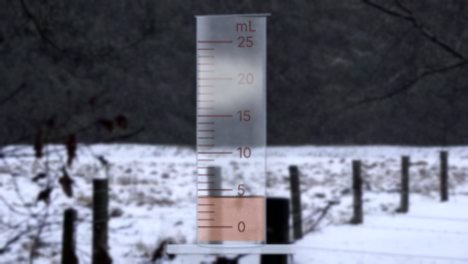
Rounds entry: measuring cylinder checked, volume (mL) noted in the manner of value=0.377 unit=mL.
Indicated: value=4 unit=mL
